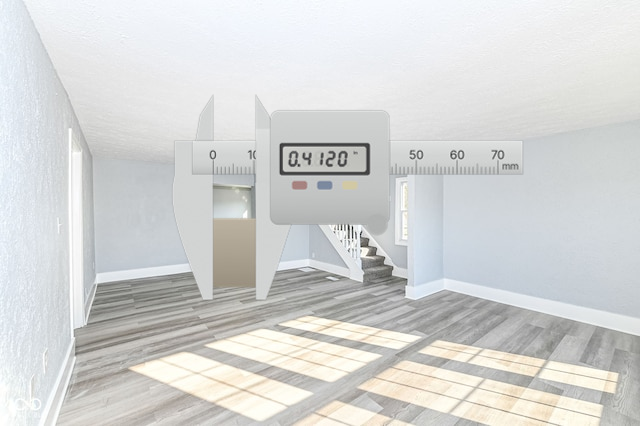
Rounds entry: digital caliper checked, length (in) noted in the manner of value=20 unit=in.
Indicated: value=0.4120 unit=in
